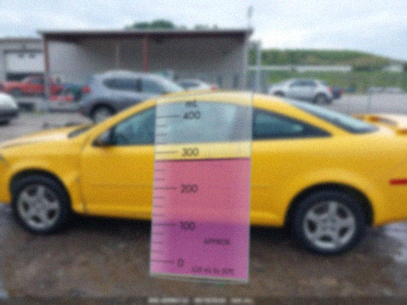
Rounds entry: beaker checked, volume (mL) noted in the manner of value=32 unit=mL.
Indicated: value=275 unit=mL
